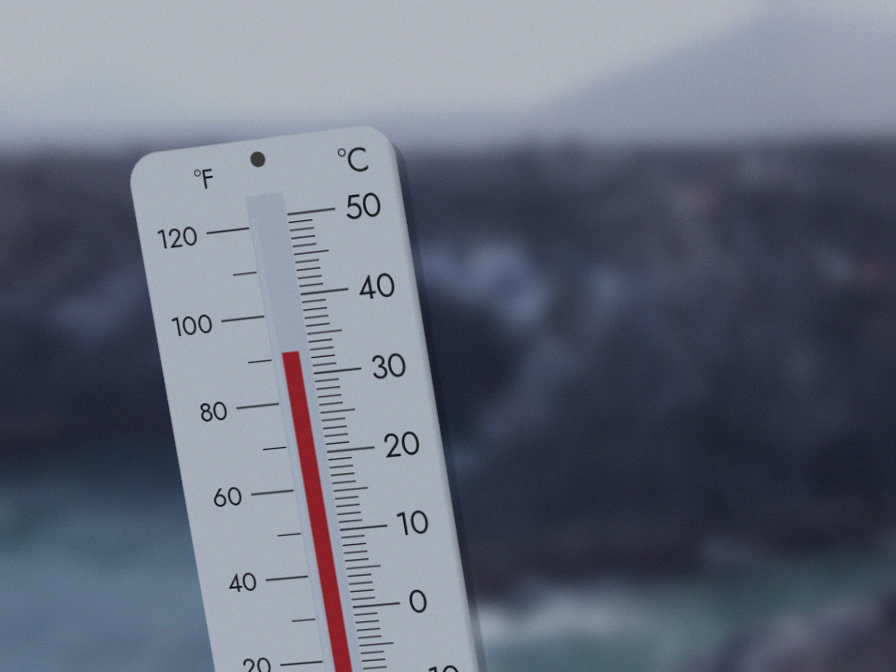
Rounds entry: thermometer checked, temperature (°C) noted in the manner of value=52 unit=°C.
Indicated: value=33 unit=°C
